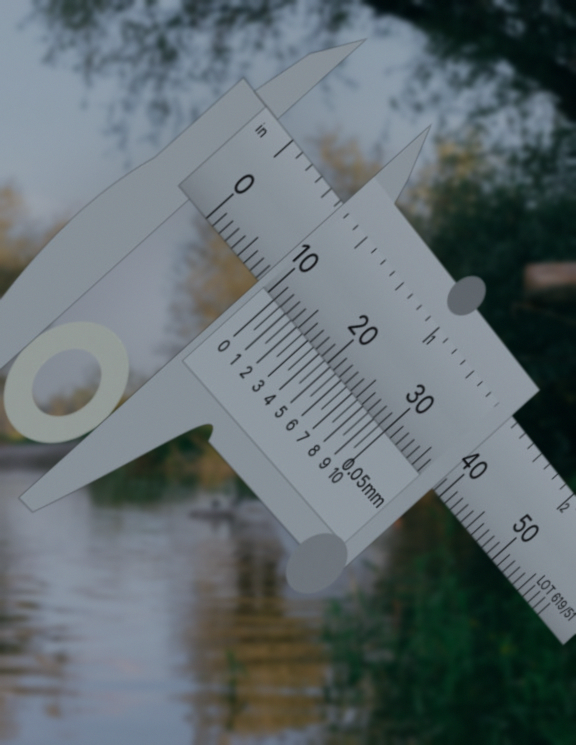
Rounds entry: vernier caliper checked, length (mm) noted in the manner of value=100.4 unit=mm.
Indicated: value=11.0 unit=mm
